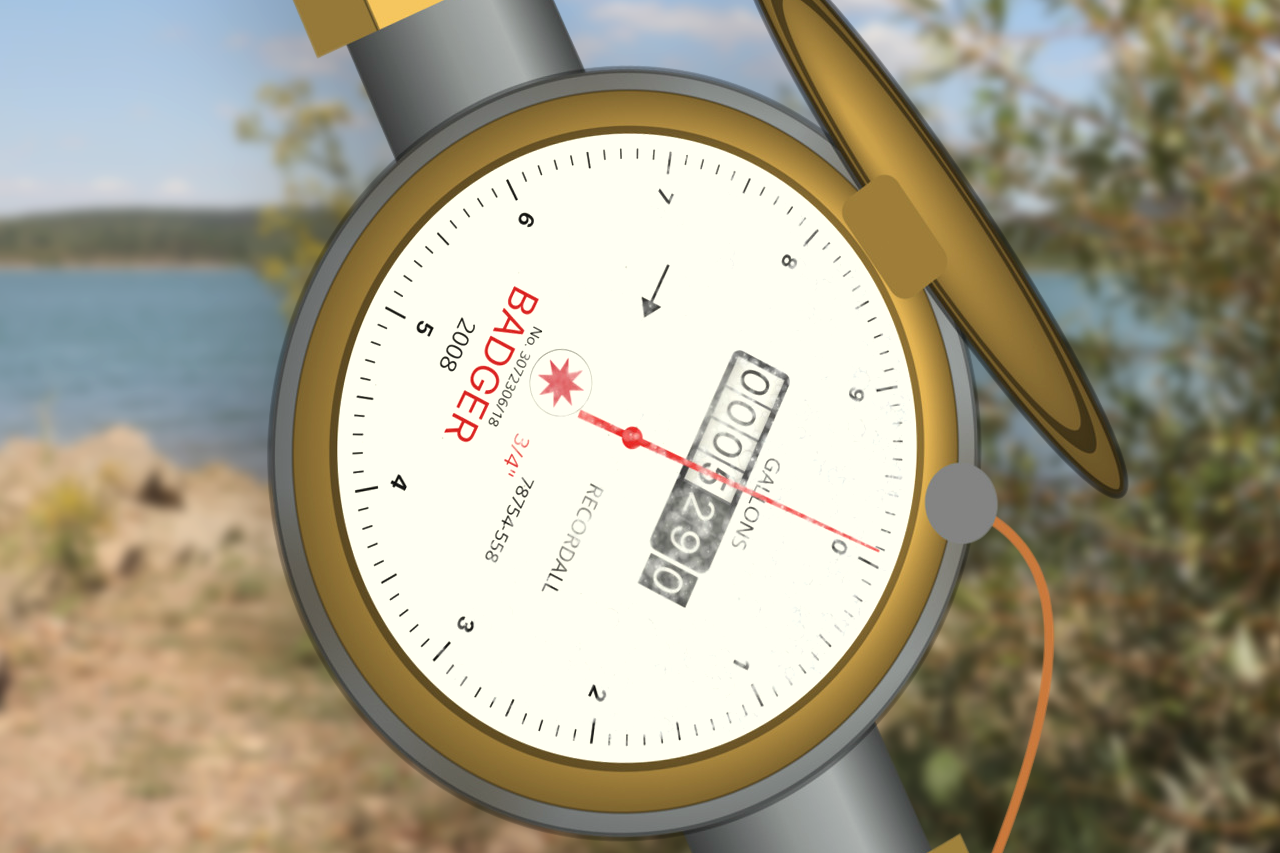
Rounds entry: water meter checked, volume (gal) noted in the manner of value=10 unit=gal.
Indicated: value=5289.9 unit=gal
